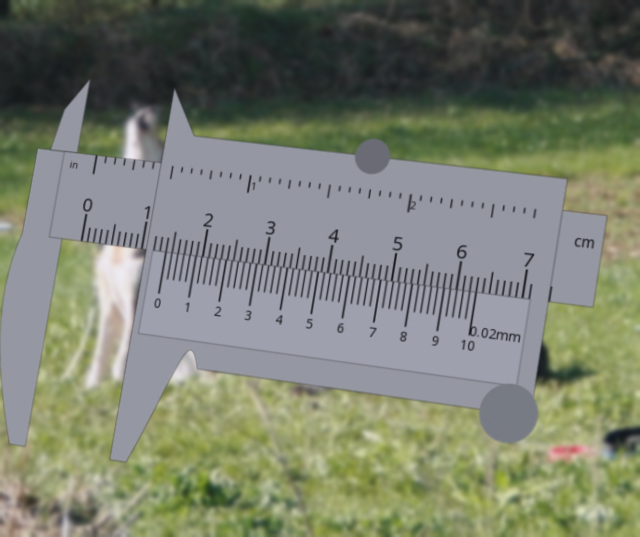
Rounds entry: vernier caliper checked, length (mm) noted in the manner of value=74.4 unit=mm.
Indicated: value=14.0 unit=mm
